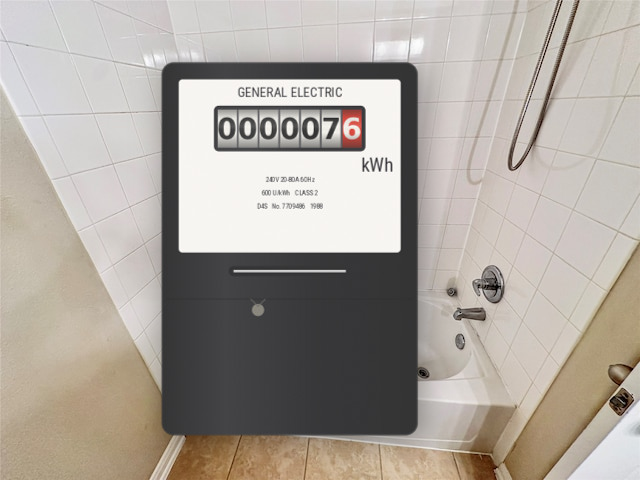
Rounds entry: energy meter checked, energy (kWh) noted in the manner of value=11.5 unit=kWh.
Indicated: value=7.6 unit=kWh
